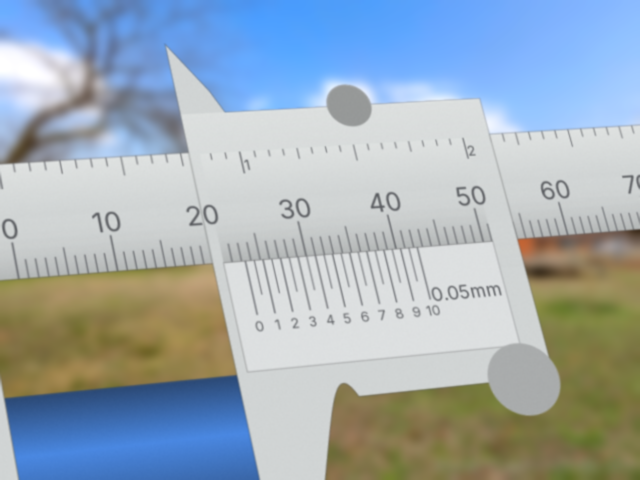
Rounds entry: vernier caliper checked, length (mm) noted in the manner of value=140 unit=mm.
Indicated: value=23.4 unit=mm
